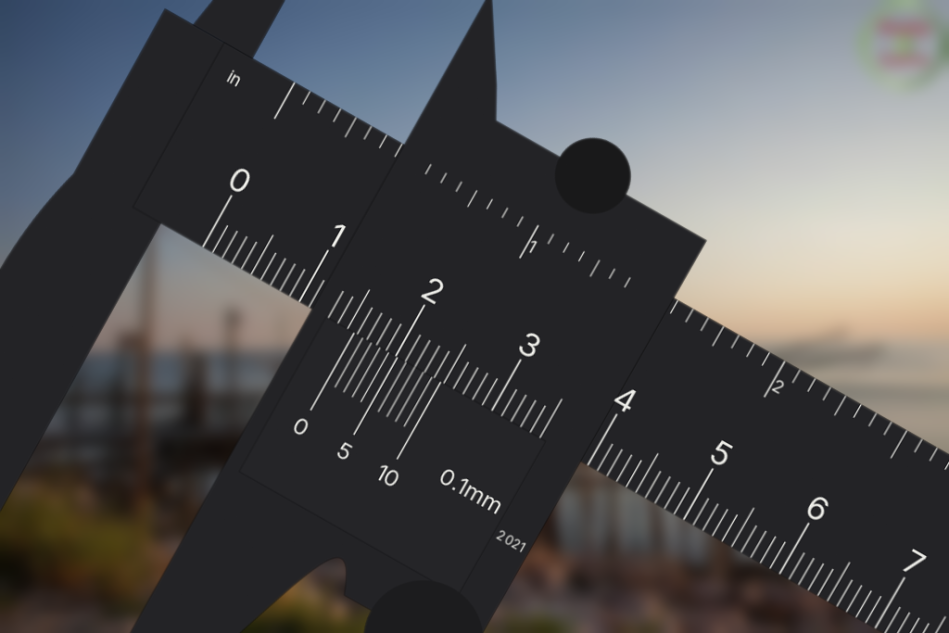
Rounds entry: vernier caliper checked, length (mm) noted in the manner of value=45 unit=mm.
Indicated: value=15.7 unit=mm
